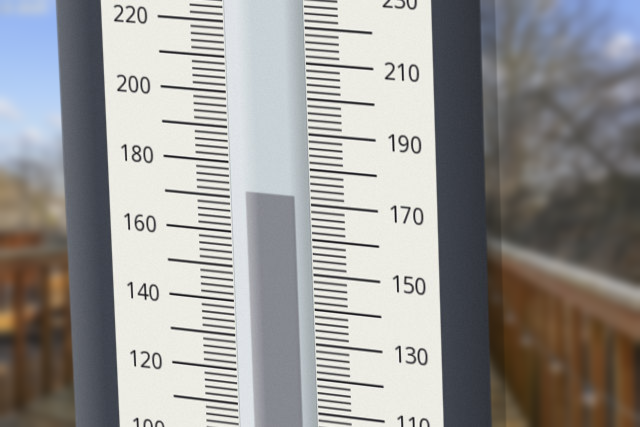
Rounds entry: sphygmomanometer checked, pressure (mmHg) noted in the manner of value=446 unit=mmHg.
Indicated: value=172 unit=mmHg
